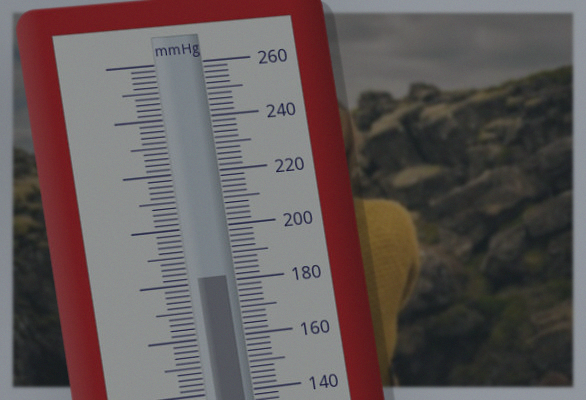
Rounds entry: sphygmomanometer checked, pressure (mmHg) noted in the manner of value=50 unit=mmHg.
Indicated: value=182 unit=mmHg
